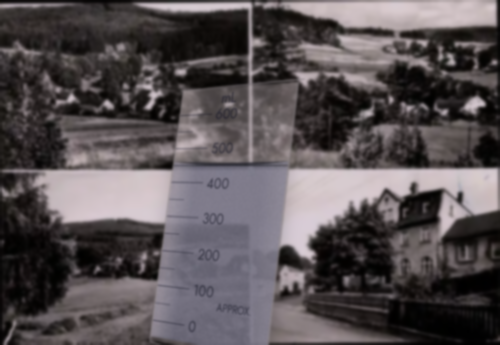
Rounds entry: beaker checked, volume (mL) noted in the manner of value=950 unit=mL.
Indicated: value=450 unit=mL
